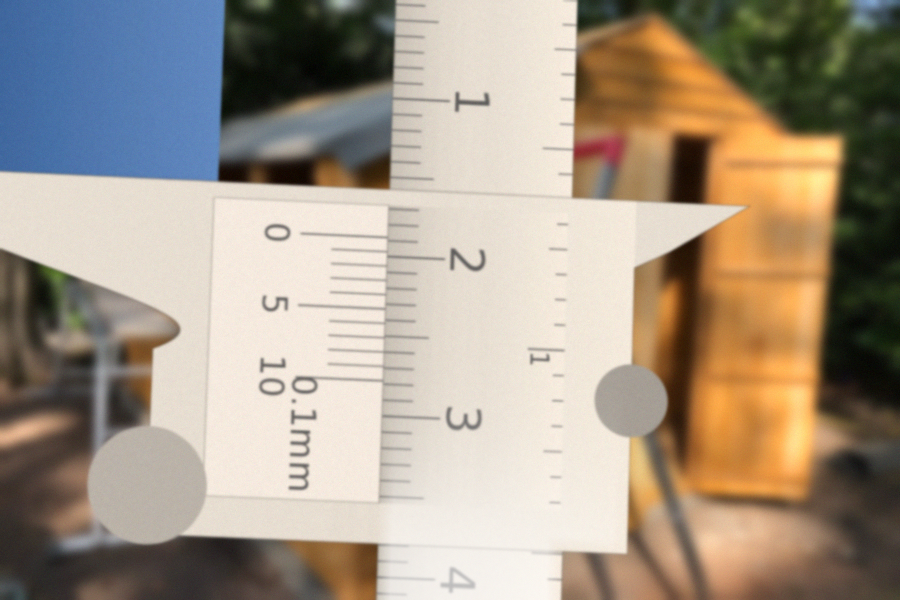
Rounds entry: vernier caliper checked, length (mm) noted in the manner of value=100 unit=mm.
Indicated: value=18.8 unit=mm
